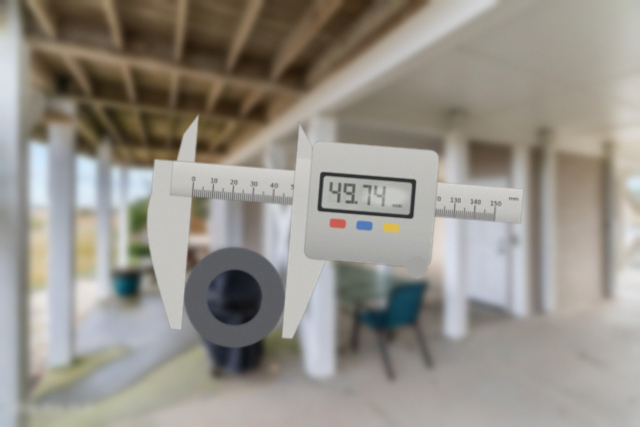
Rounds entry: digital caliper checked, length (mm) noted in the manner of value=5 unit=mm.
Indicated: value=49.74 unit=mm
